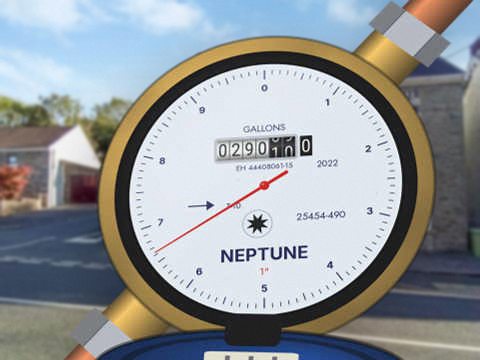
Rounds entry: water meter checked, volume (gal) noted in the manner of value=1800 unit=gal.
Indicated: value=290096.6 unit=gal
